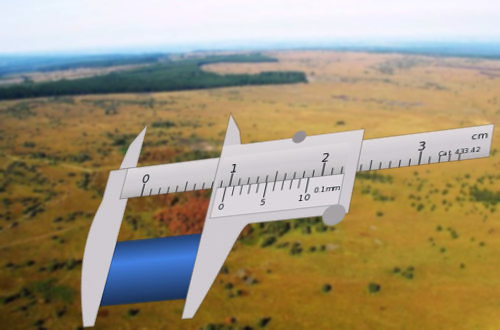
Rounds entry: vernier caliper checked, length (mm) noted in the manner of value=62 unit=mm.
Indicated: value=9.6 unit=mm
